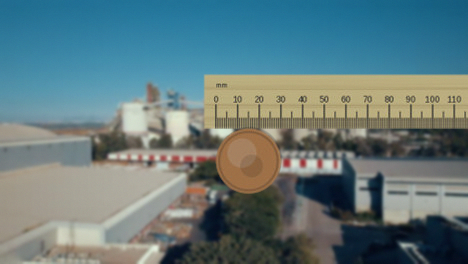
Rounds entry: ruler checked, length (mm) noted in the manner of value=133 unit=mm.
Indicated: value=30 unit=mm
